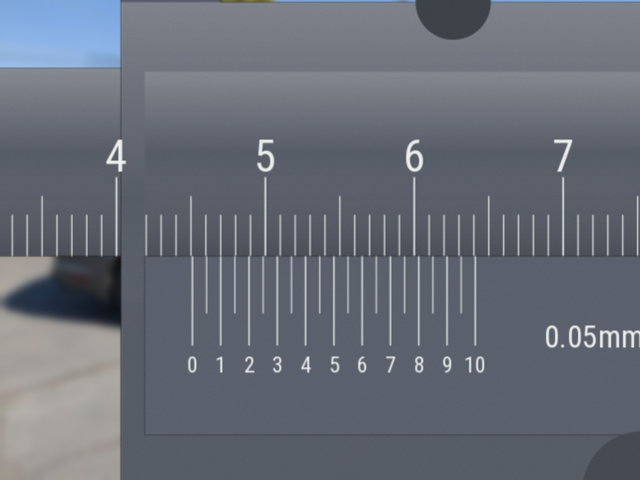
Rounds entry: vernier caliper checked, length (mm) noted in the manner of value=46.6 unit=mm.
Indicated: value=45.1 unit=mm
